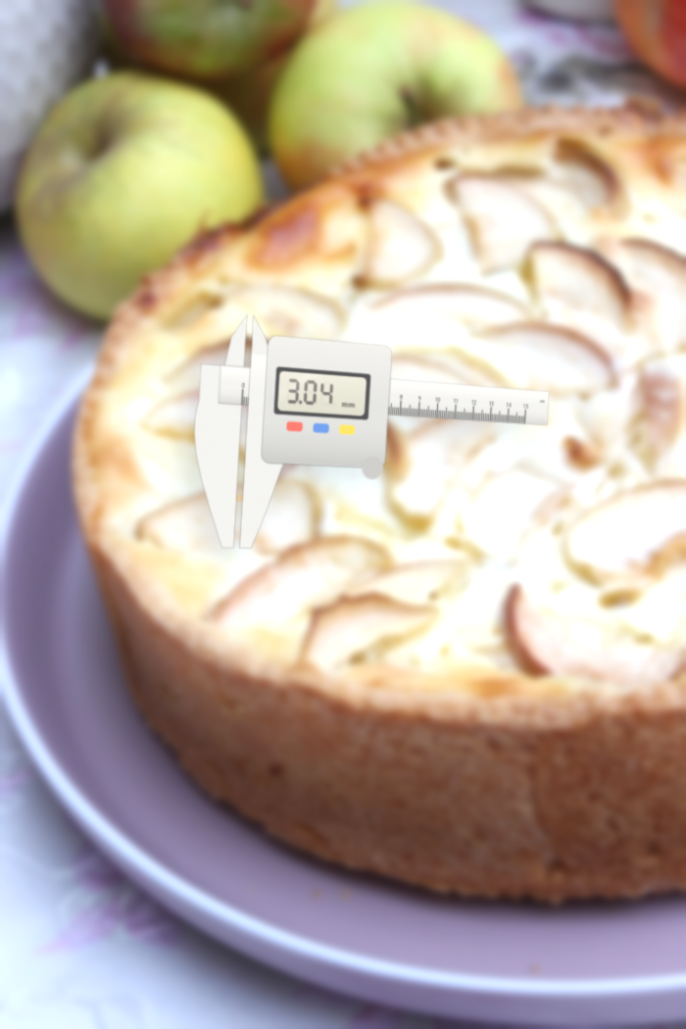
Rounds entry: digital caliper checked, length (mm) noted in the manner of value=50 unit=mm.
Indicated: value=3.04 unit=mm
